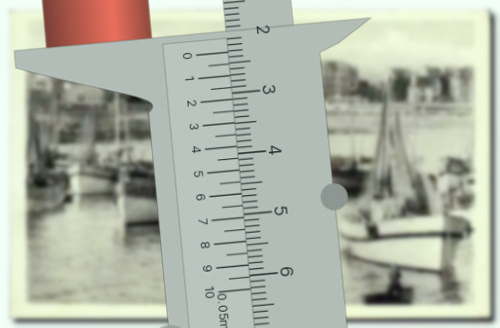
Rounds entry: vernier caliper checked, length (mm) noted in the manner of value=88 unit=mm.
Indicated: value=23.2 unit=mm
